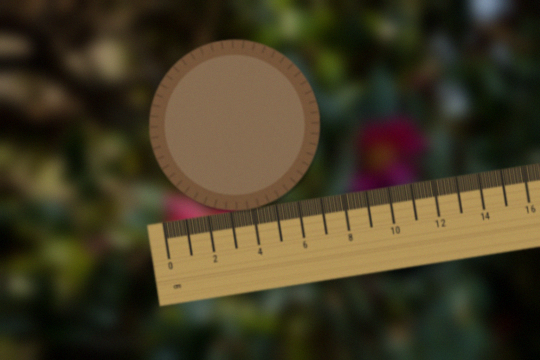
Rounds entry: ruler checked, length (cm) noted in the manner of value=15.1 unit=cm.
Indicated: value=7.5 unit=cm
